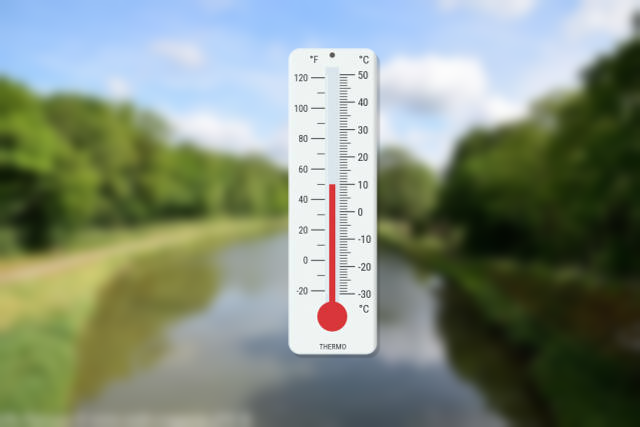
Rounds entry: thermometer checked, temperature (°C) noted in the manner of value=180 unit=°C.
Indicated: value=10 unit=°C
